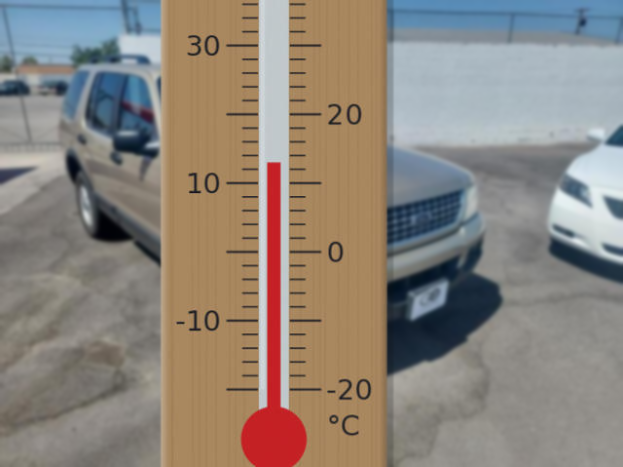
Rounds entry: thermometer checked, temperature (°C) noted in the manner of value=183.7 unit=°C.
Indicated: value=13 unit=°C
